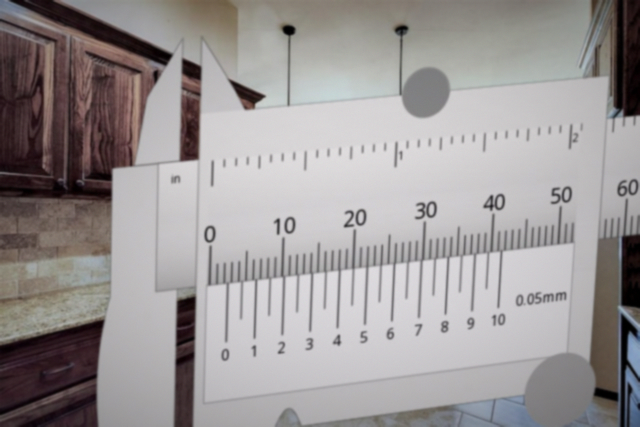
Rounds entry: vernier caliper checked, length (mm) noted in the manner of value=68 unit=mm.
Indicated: value=2.5 unit=mm
